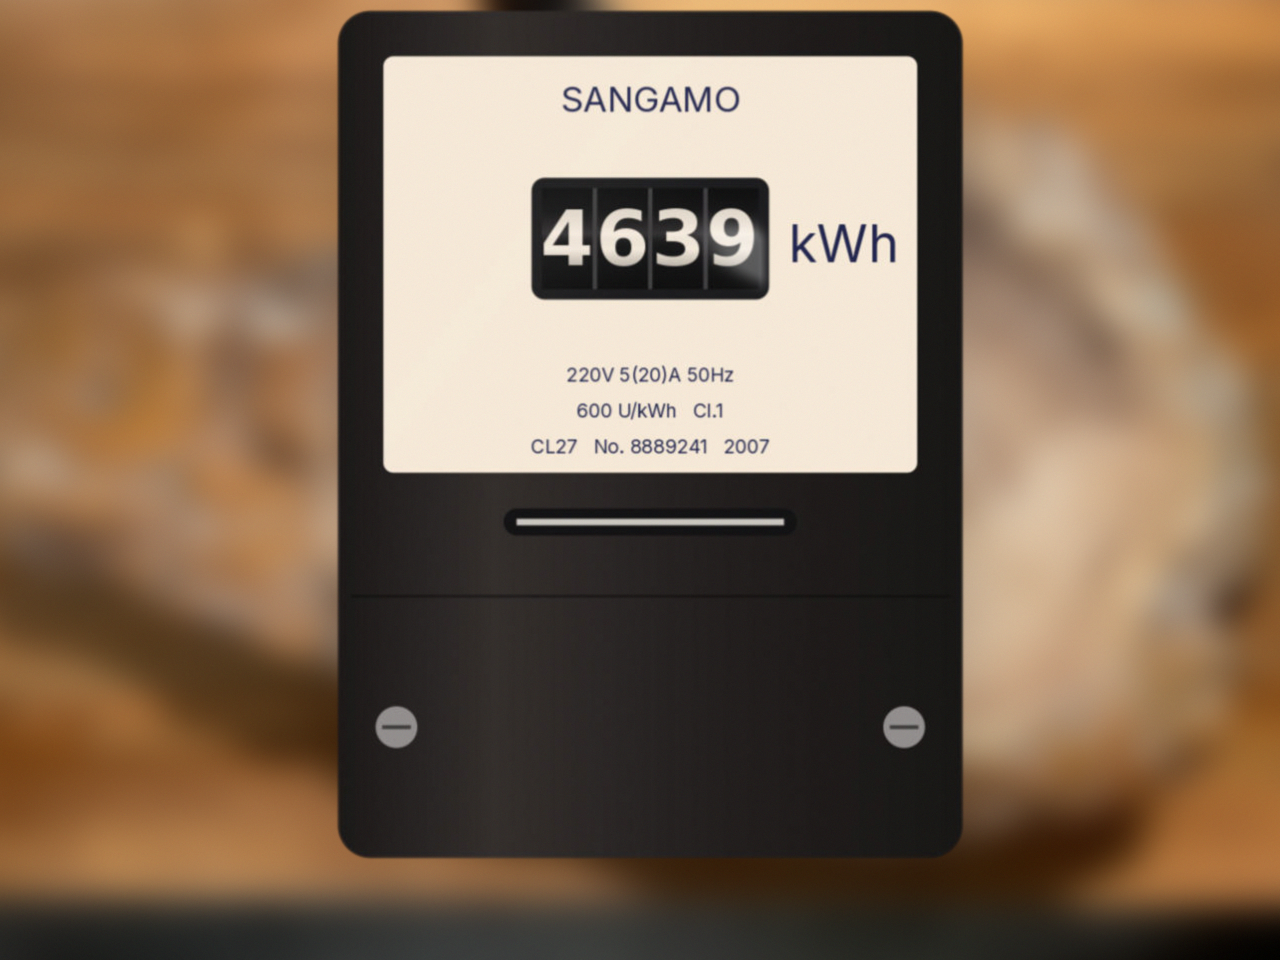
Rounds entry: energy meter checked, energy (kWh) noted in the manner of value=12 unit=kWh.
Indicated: value=4639 unit=kWh
